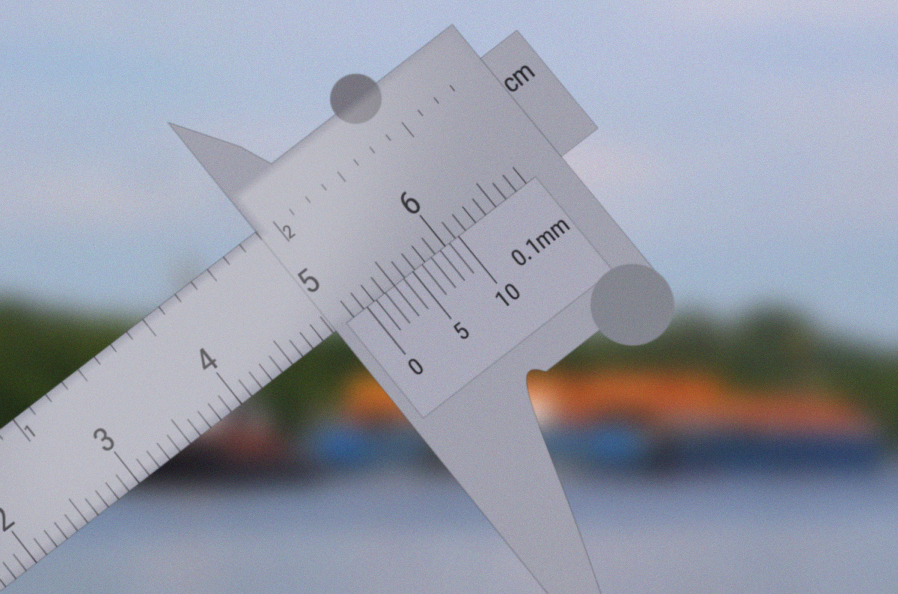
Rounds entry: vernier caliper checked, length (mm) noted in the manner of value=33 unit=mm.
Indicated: value=52.3 unit=mm
